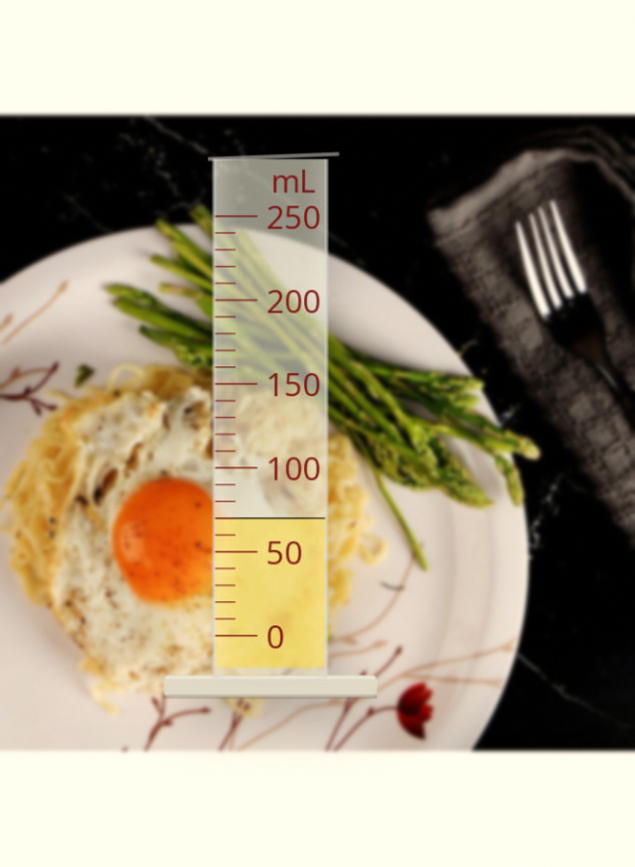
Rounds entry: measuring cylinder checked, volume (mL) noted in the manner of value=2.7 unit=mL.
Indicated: value=70 unit=mL
